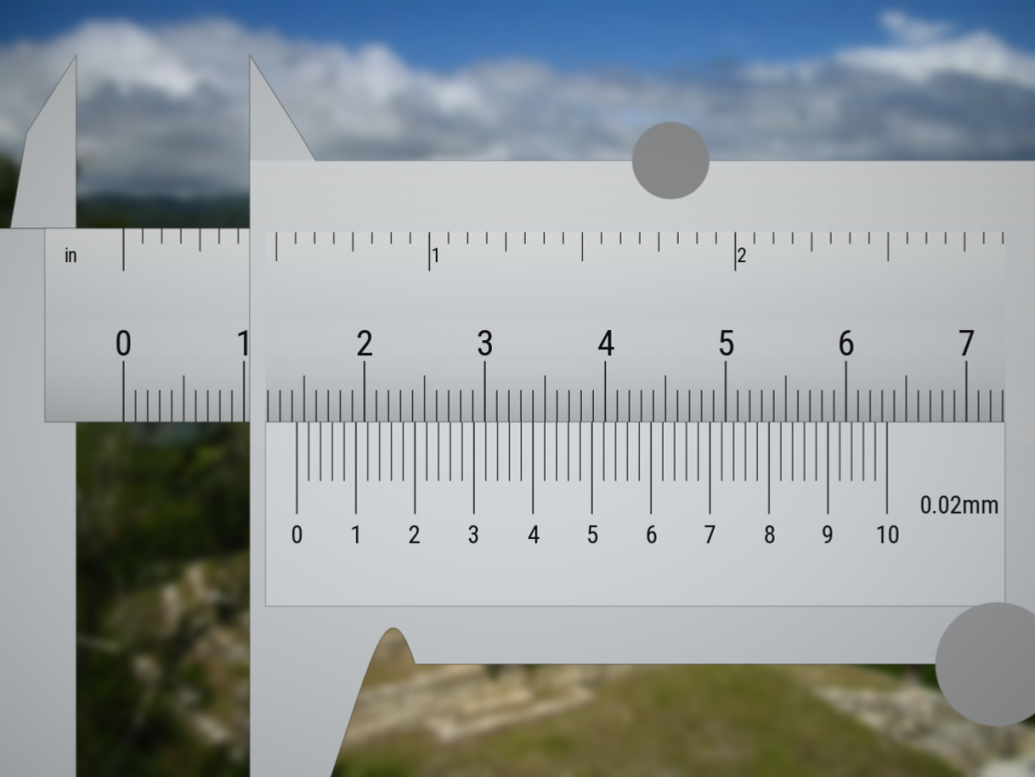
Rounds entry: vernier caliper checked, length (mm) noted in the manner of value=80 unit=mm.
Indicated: value=14.4 unit=mm
